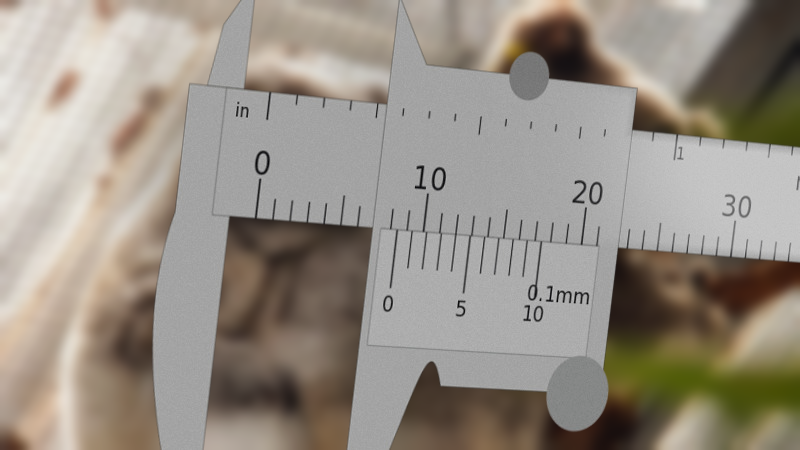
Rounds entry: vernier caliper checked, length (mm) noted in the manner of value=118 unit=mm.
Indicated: value=8.4 unit=mm
